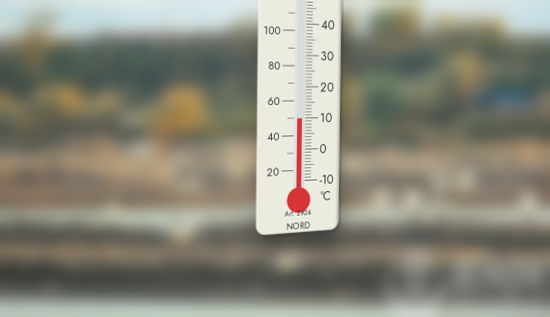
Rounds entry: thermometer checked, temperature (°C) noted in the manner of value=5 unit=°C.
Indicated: value=10 unit=°C
